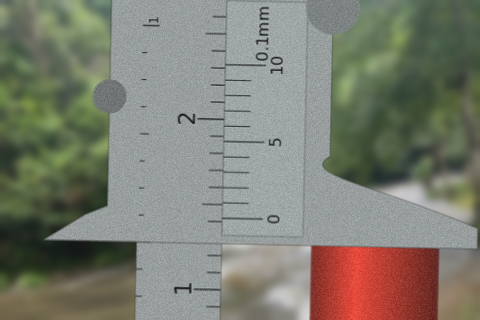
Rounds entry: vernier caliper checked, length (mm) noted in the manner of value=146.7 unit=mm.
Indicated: value=14.2 unit=mm
